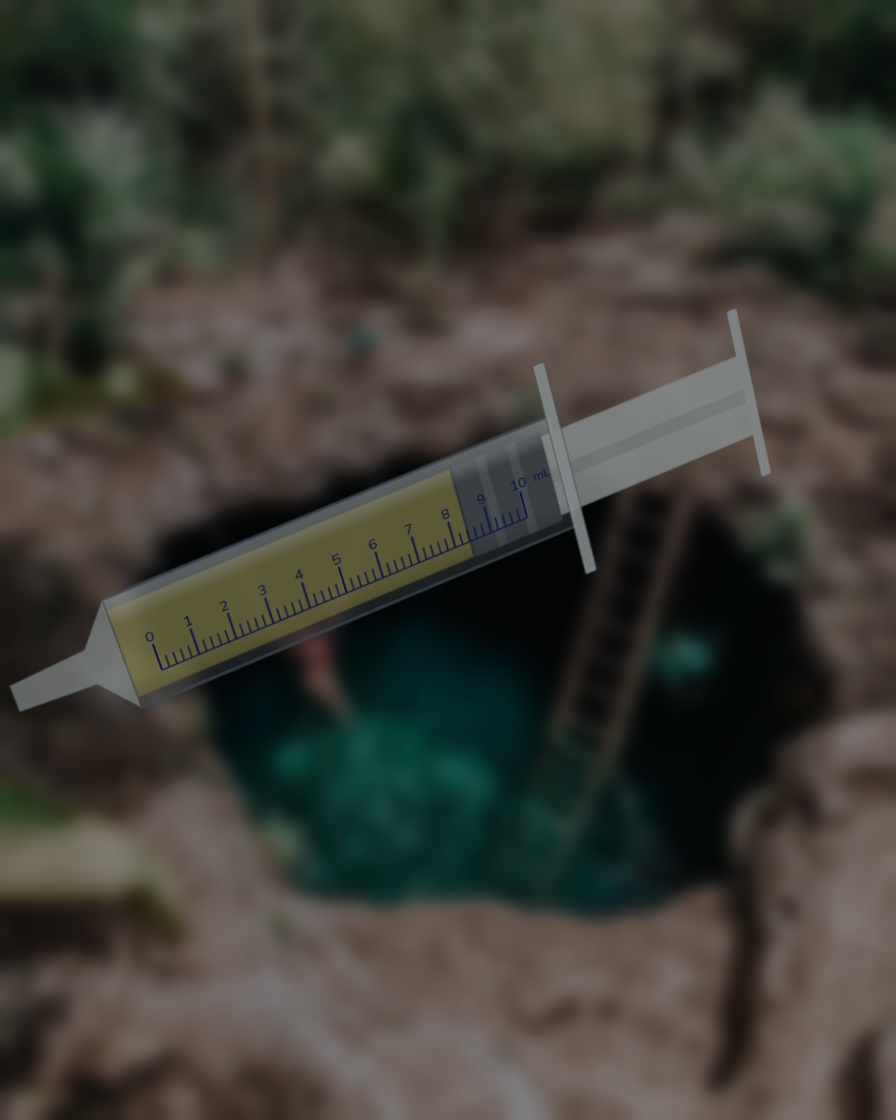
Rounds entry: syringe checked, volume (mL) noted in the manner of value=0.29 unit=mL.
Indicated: value=8.4 unit=mL
